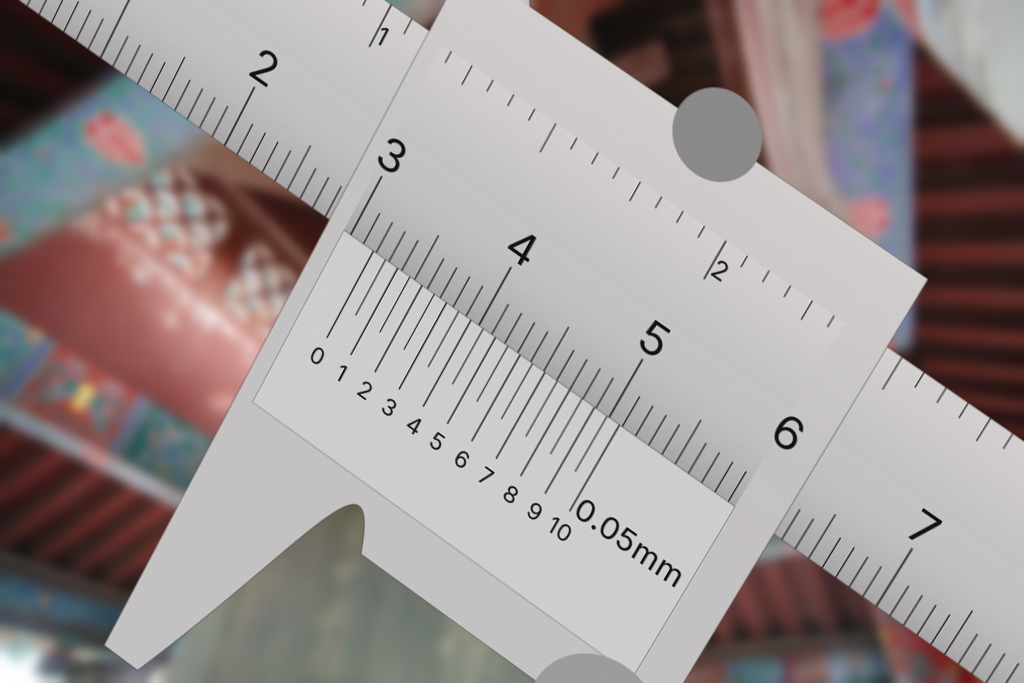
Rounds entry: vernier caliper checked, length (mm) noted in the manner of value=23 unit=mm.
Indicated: value=31.8 unit=mm
